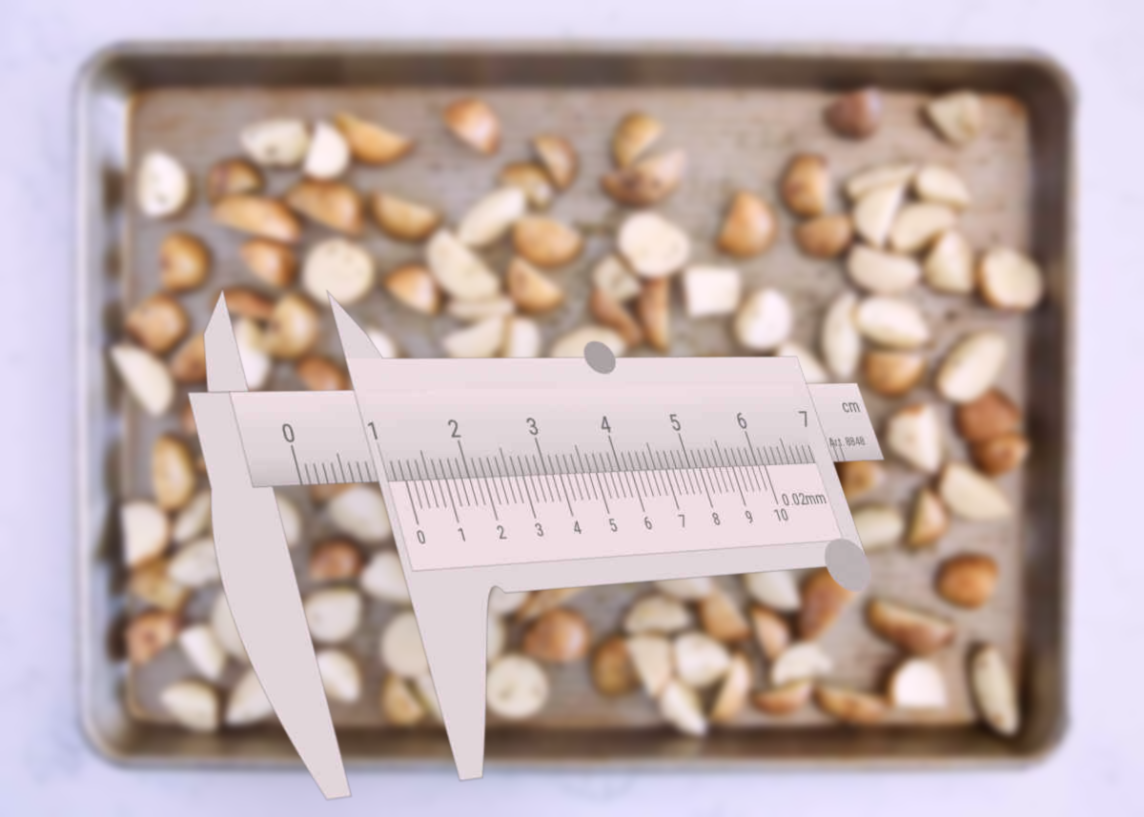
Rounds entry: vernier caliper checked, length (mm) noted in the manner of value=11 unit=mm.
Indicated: value=12.2 unit=mm
